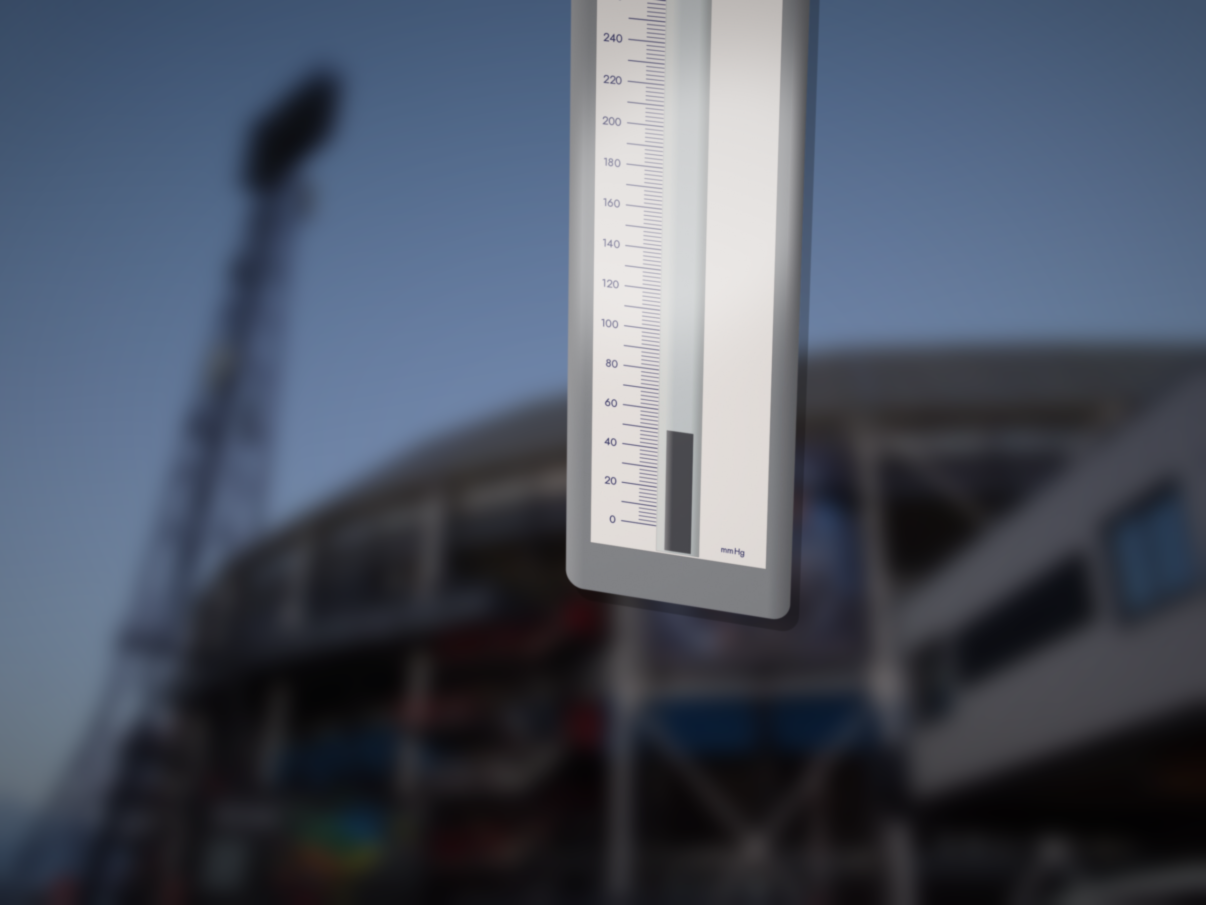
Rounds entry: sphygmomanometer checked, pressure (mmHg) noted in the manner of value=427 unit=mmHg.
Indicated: value=50 unit=mmHg
